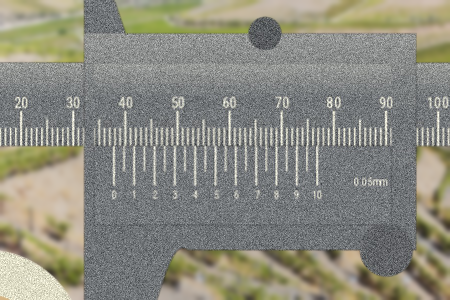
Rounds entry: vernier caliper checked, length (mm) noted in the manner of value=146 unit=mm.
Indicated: value=37.8 unit=mm
